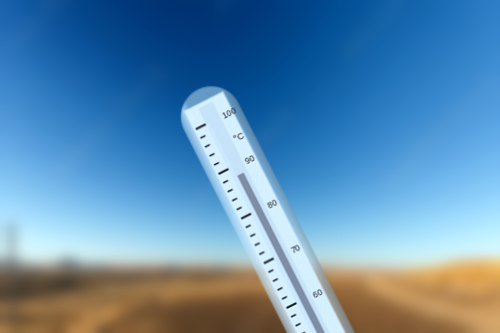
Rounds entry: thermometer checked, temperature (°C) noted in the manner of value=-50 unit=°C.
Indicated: value=88 unit=°C
